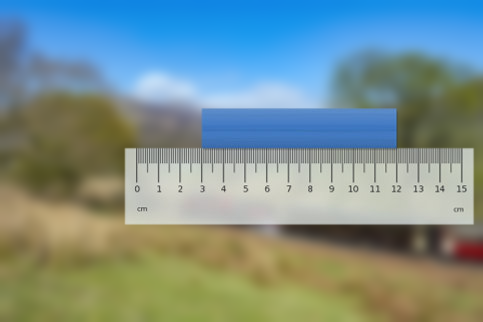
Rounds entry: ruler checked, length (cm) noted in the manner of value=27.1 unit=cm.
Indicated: value=9 unit=cm
